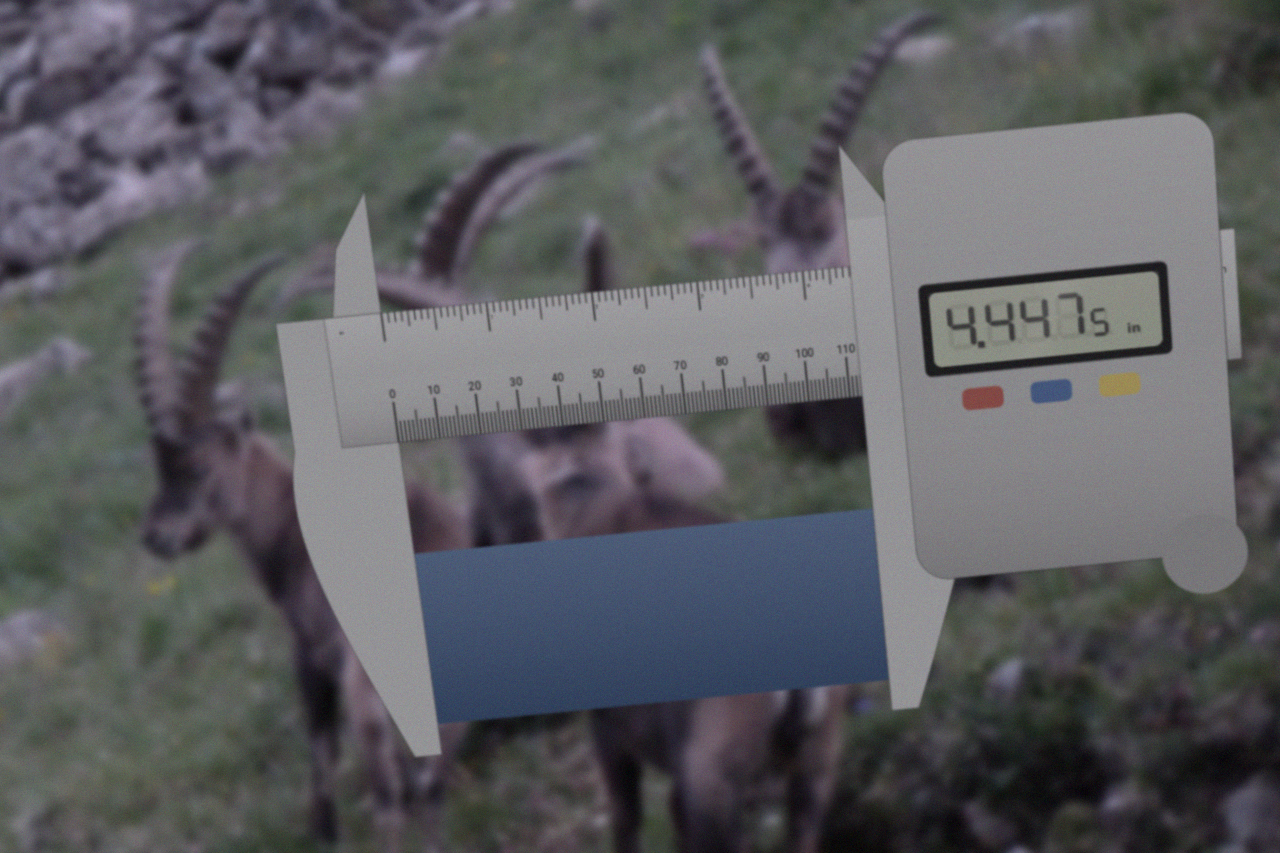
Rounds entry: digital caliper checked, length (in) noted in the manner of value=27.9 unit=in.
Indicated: value=4.4475 unit=in
